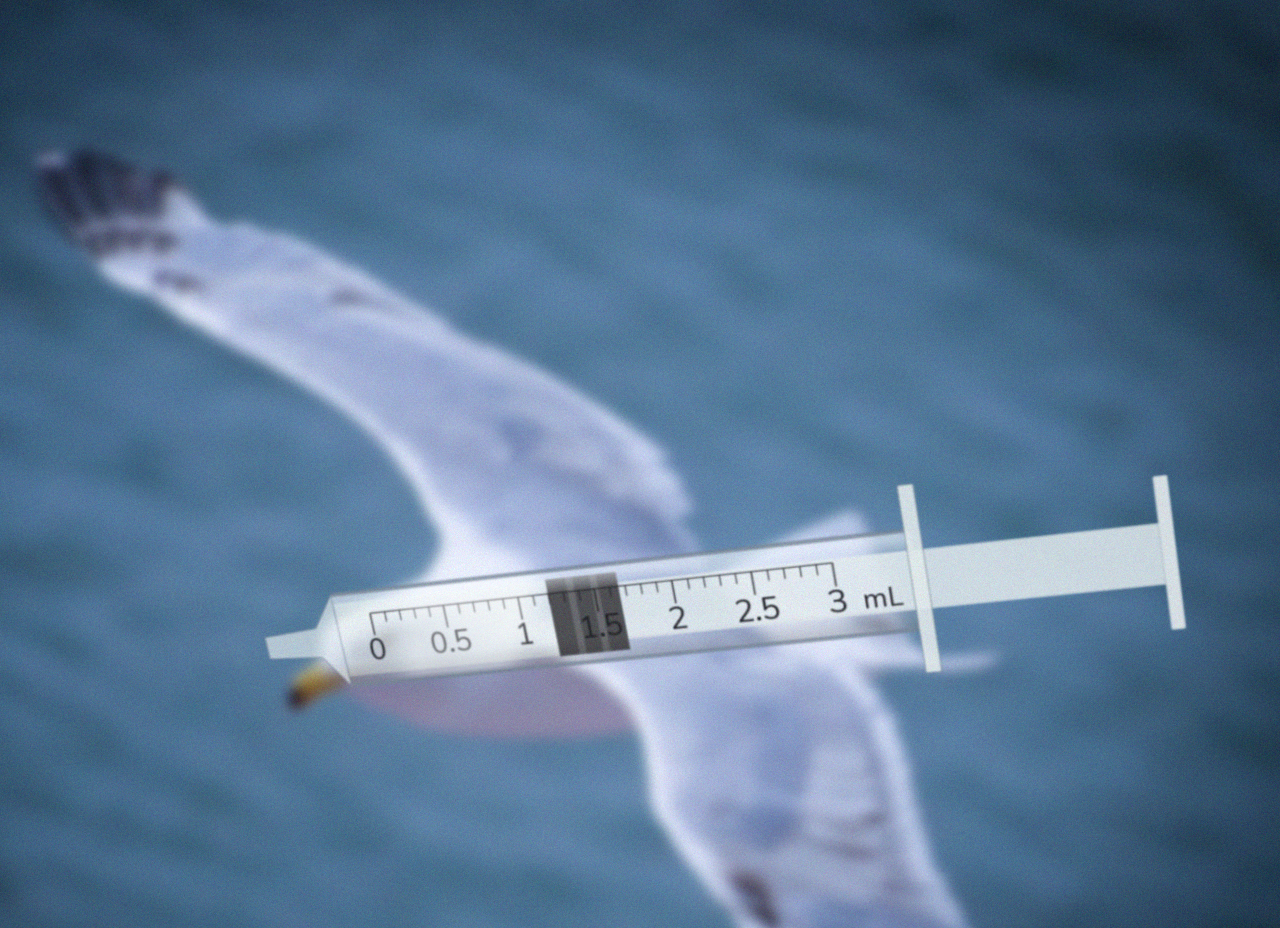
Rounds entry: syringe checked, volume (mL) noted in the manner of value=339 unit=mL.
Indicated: value=1.2 unit=mL
